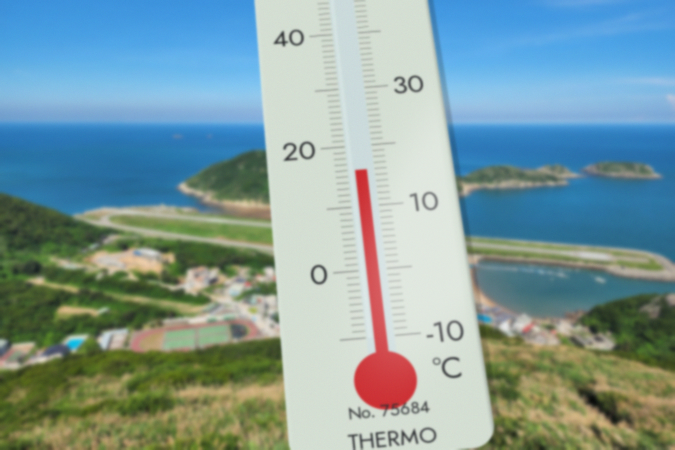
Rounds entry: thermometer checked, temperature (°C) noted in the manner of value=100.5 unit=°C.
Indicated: value=16 unit=°C
